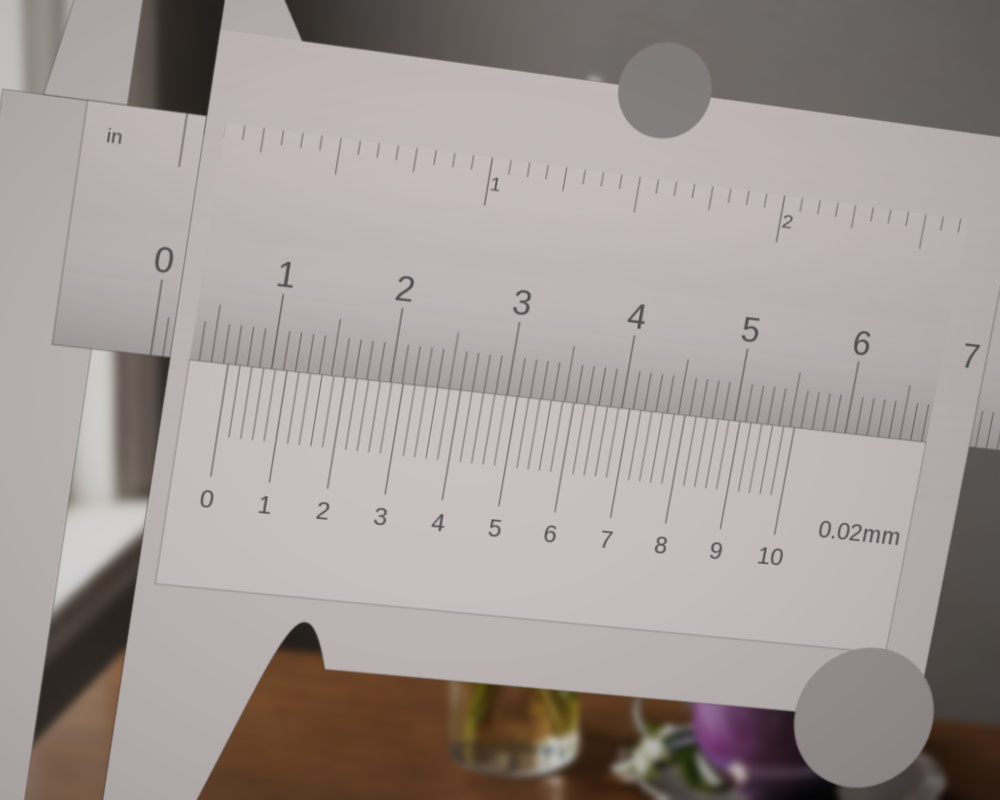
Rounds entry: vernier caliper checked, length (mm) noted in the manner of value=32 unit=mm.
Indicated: value=6.4 unit=mm
